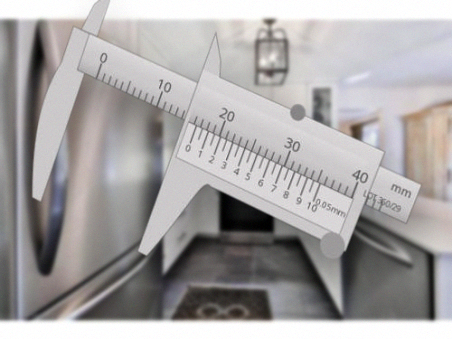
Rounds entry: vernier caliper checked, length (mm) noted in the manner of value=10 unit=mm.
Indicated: value=16.4 unit=mm
